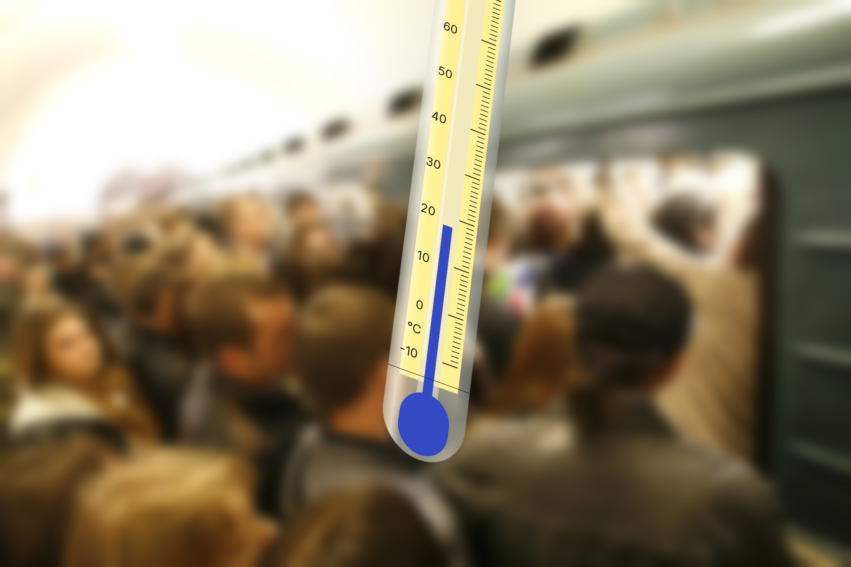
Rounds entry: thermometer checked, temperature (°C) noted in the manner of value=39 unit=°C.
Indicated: value=18 unit=°C
